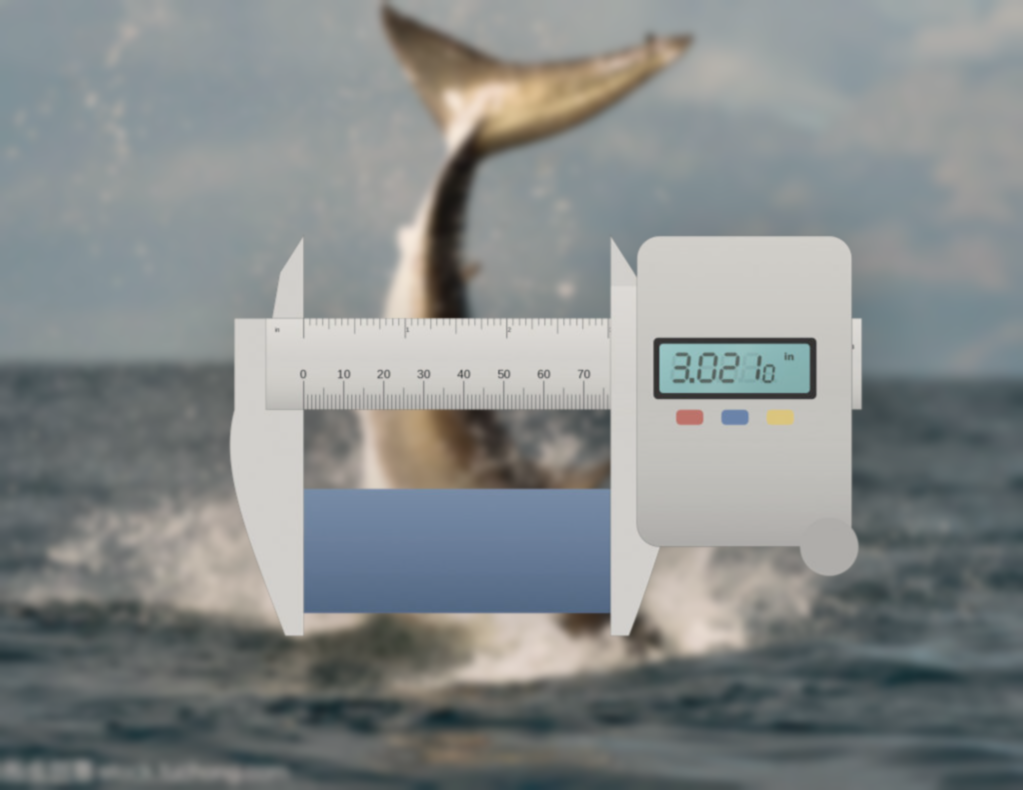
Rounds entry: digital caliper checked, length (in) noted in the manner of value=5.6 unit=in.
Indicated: value=3.0210 unit=in
